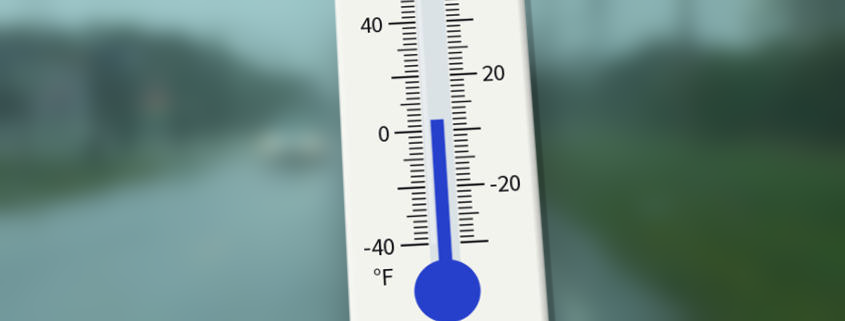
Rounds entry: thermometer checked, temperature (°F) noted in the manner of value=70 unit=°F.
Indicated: value=4 unit=°F
